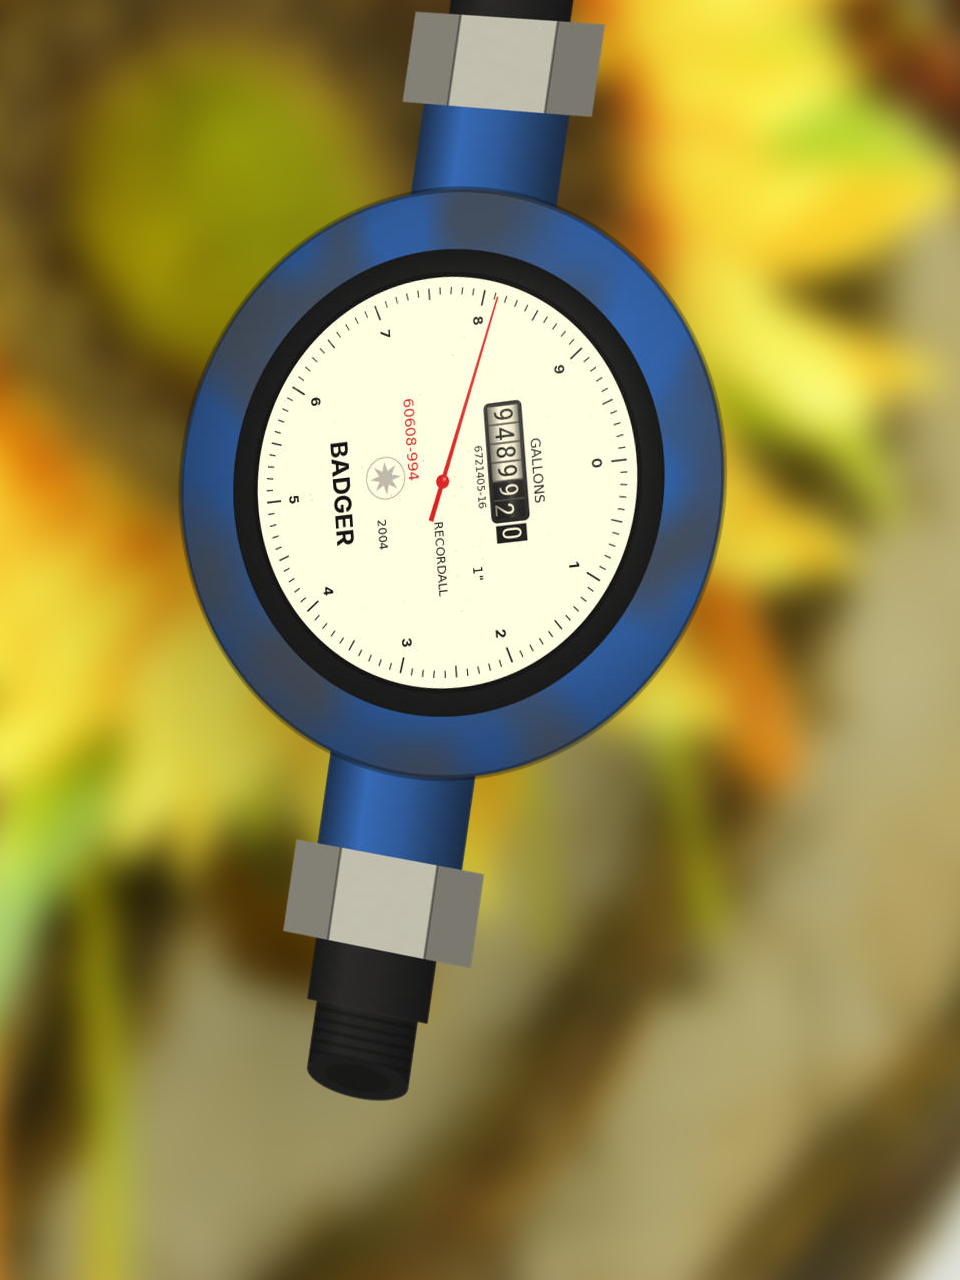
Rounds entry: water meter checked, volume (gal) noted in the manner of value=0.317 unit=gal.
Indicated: value=9489918.1 unit=gal
